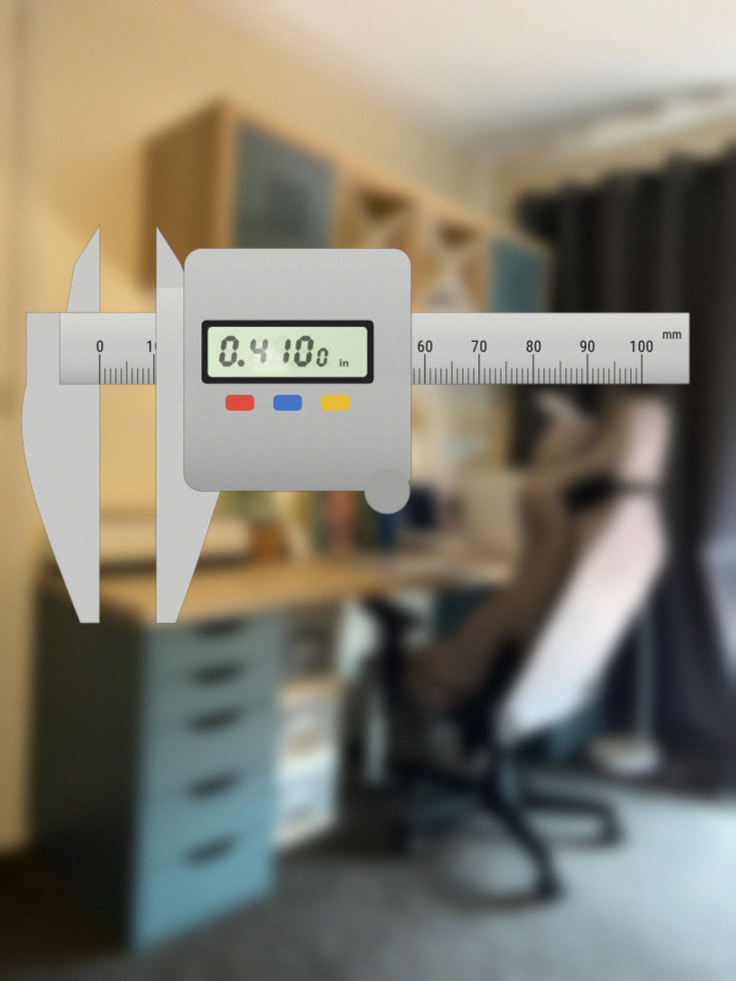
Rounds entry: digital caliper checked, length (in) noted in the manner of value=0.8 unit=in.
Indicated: value=0.4100 unit=in
